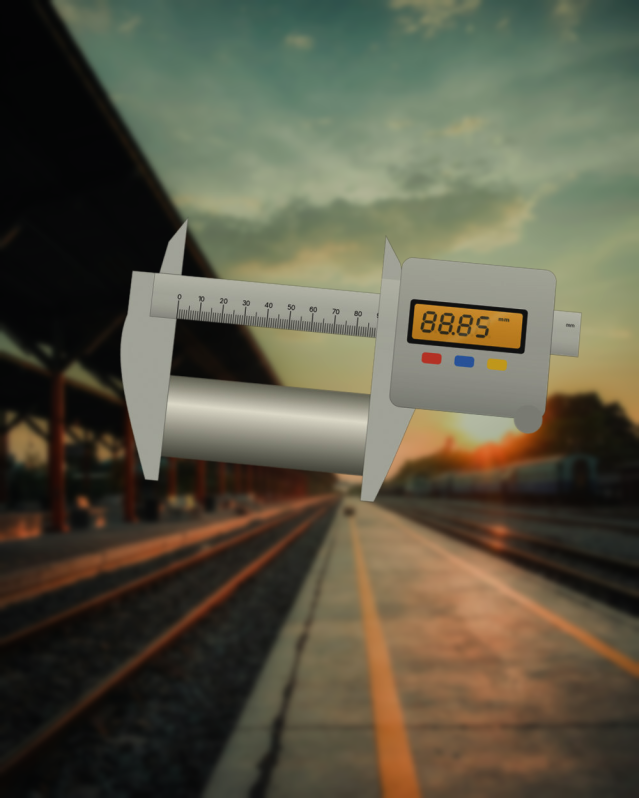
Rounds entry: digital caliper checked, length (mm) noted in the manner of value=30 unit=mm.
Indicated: value=88.85 unit=mm
